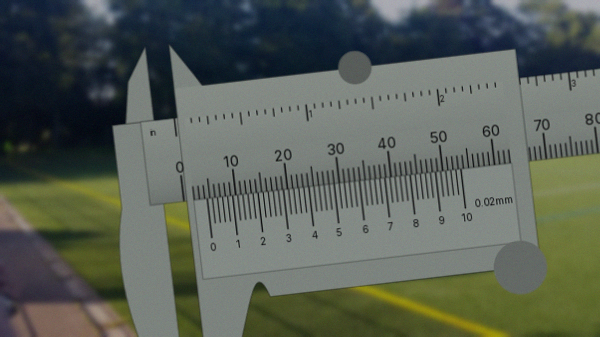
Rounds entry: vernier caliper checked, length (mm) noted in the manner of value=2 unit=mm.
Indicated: value=4.5 unit=mm
